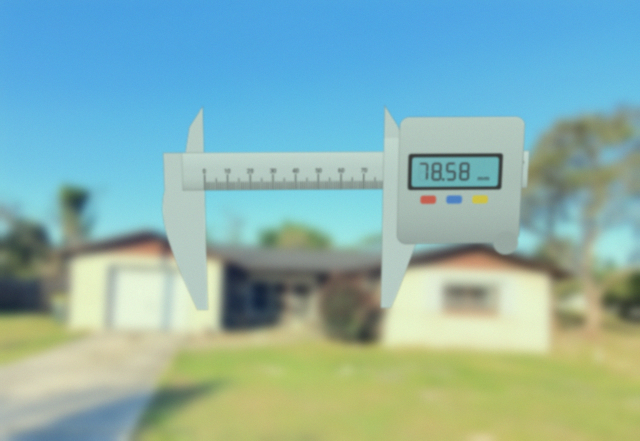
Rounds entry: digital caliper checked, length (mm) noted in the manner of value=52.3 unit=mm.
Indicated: value=78.58 unit=mm
